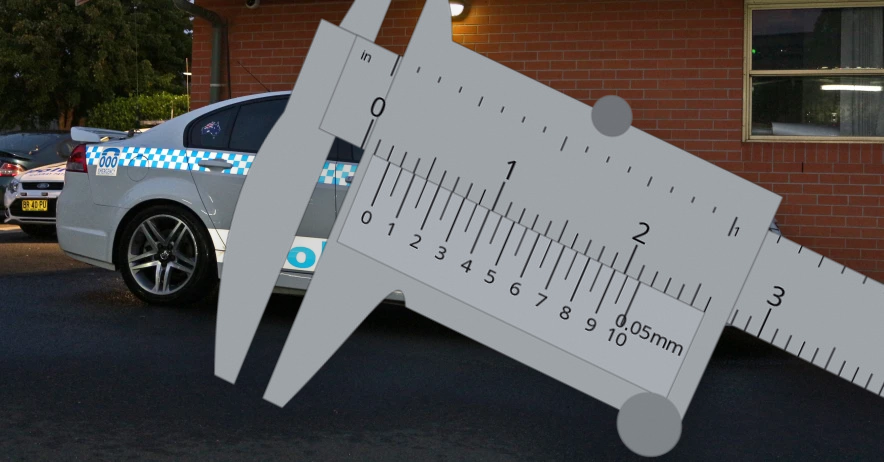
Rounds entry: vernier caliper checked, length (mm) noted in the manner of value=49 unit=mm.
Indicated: value=2.2 unit=mm
